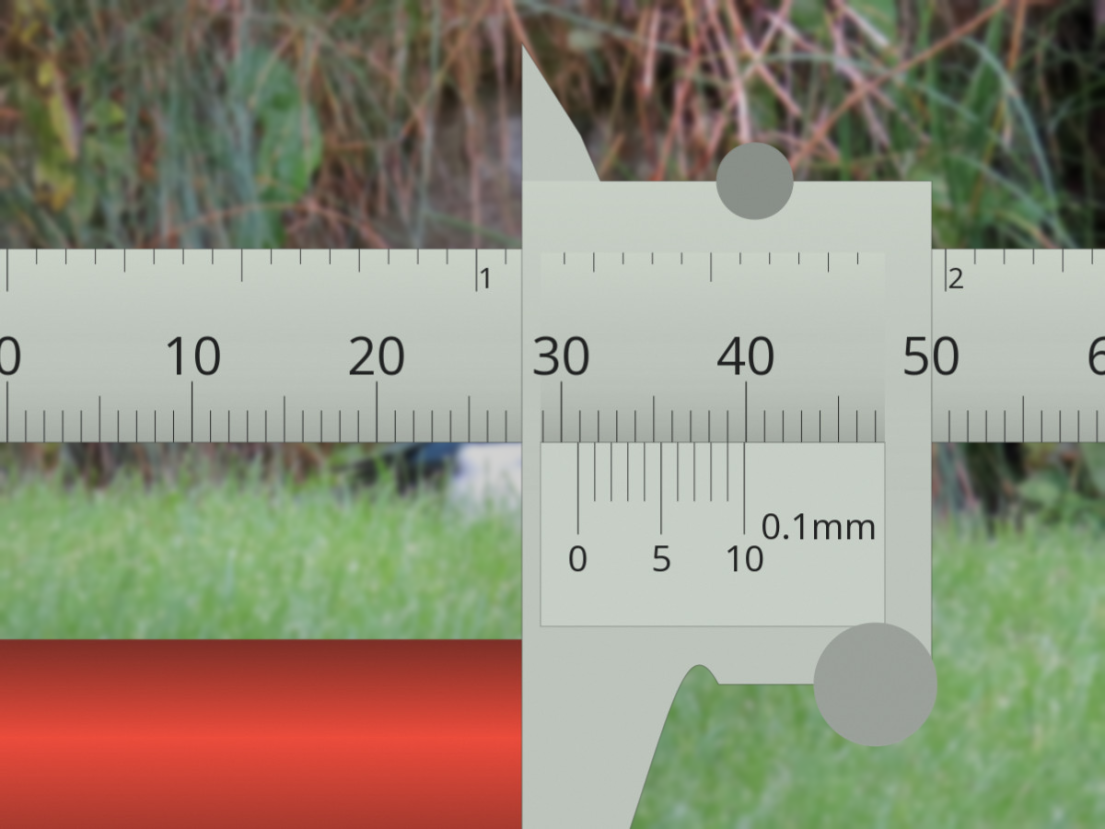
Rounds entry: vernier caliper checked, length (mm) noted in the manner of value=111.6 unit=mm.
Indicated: value=30.9 unit=mm
